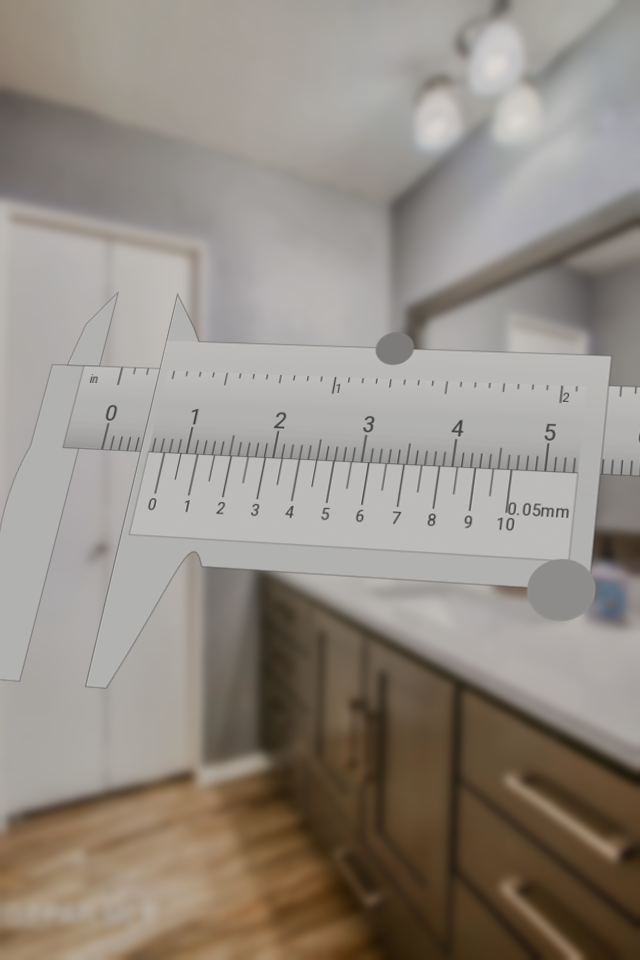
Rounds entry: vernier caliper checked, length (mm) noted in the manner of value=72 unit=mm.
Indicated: value=7.4 unit=mm
